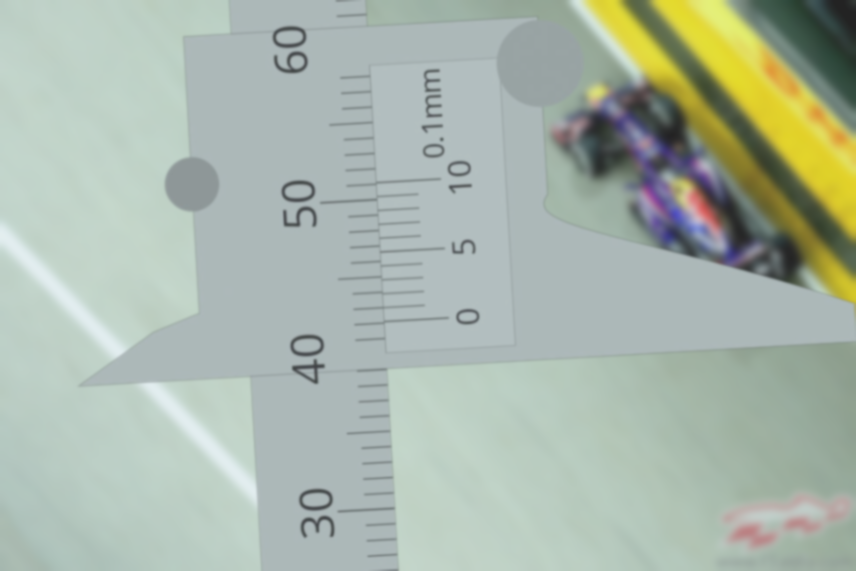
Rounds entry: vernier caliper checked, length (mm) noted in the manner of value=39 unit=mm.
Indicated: value=42.1 unit=mm
